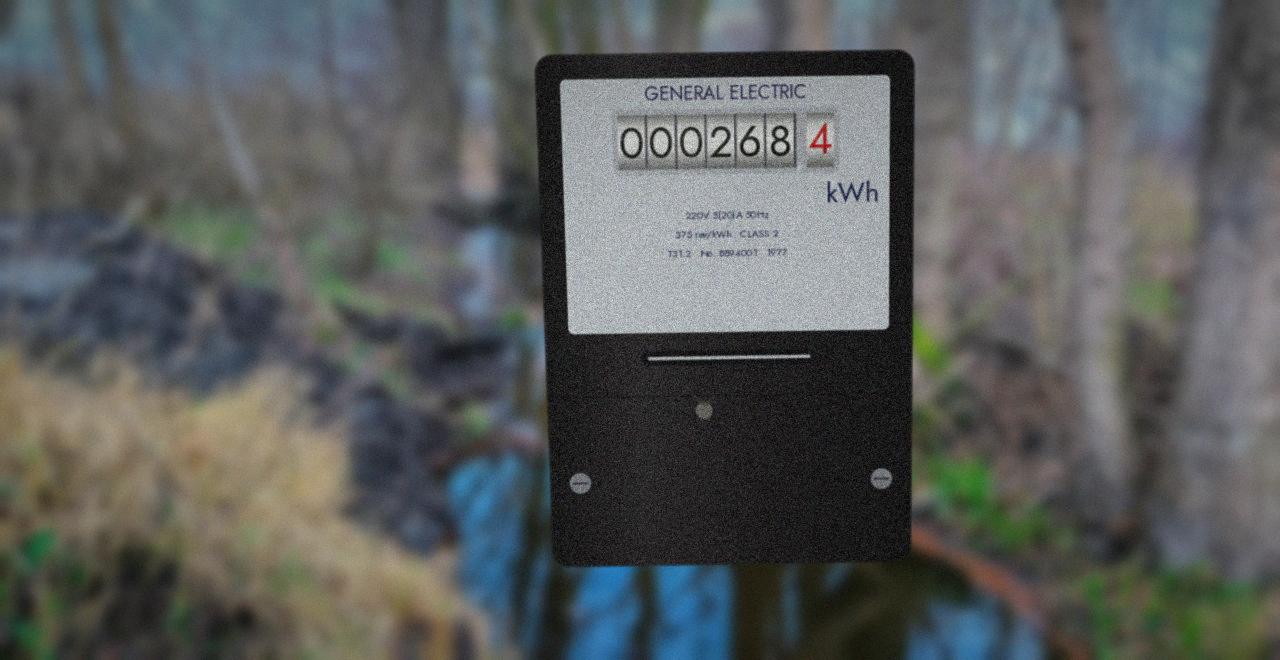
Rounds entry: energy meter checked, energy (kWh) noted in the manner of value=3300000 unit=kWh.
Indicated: value=268.4 unit=kWh
